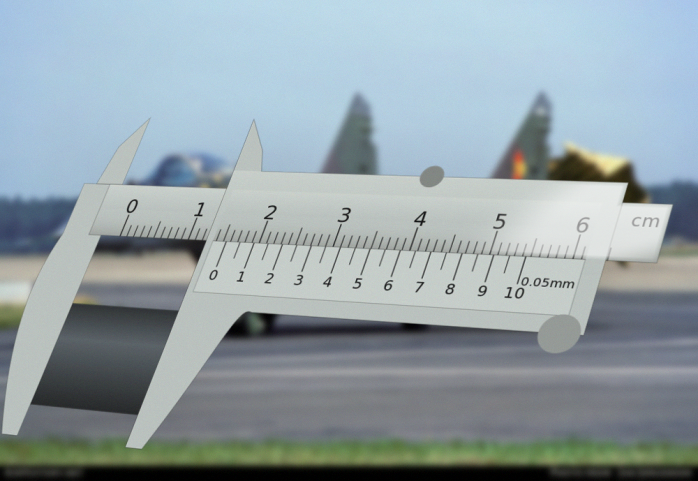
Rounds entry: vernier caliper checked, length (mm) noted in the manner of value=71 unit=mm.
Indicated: value=15.4 unit=mm
